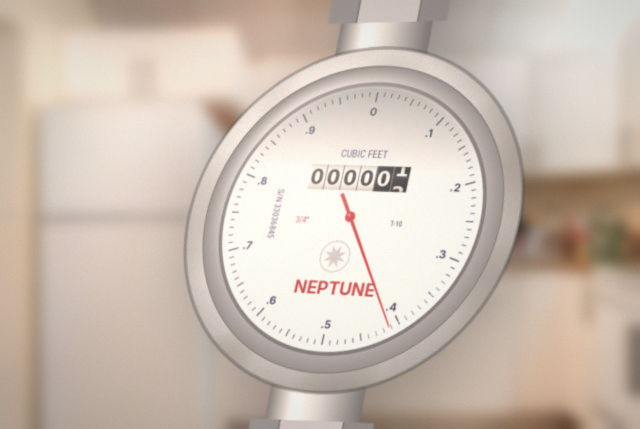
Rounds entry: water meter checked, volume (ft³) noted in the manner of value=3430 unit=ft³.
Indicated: value=1.41 unit=ft³
